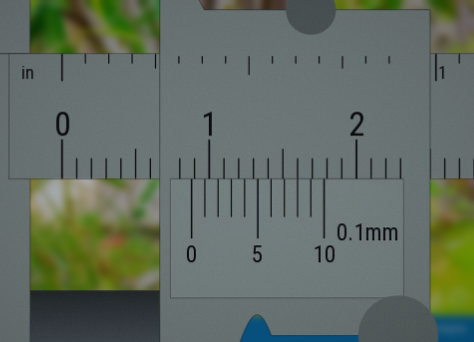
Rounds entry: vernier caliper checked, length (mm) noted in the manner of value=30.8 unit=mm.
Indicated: value=8.8 unit=mm
